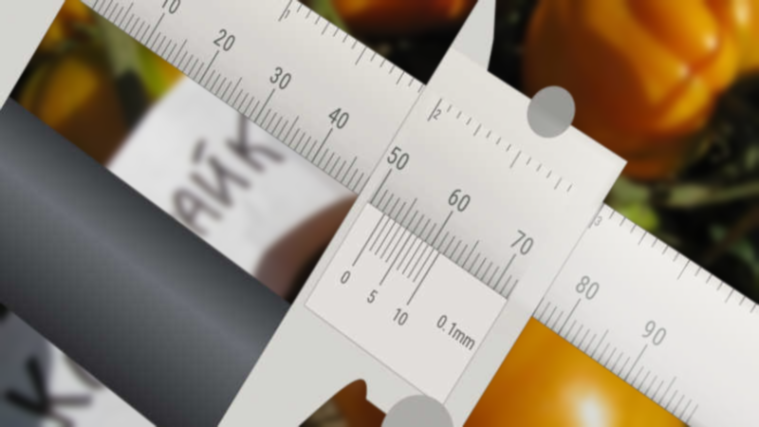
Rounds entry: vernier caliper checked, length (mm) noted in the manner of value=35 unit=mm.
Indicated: value=52.4 unit=mm
